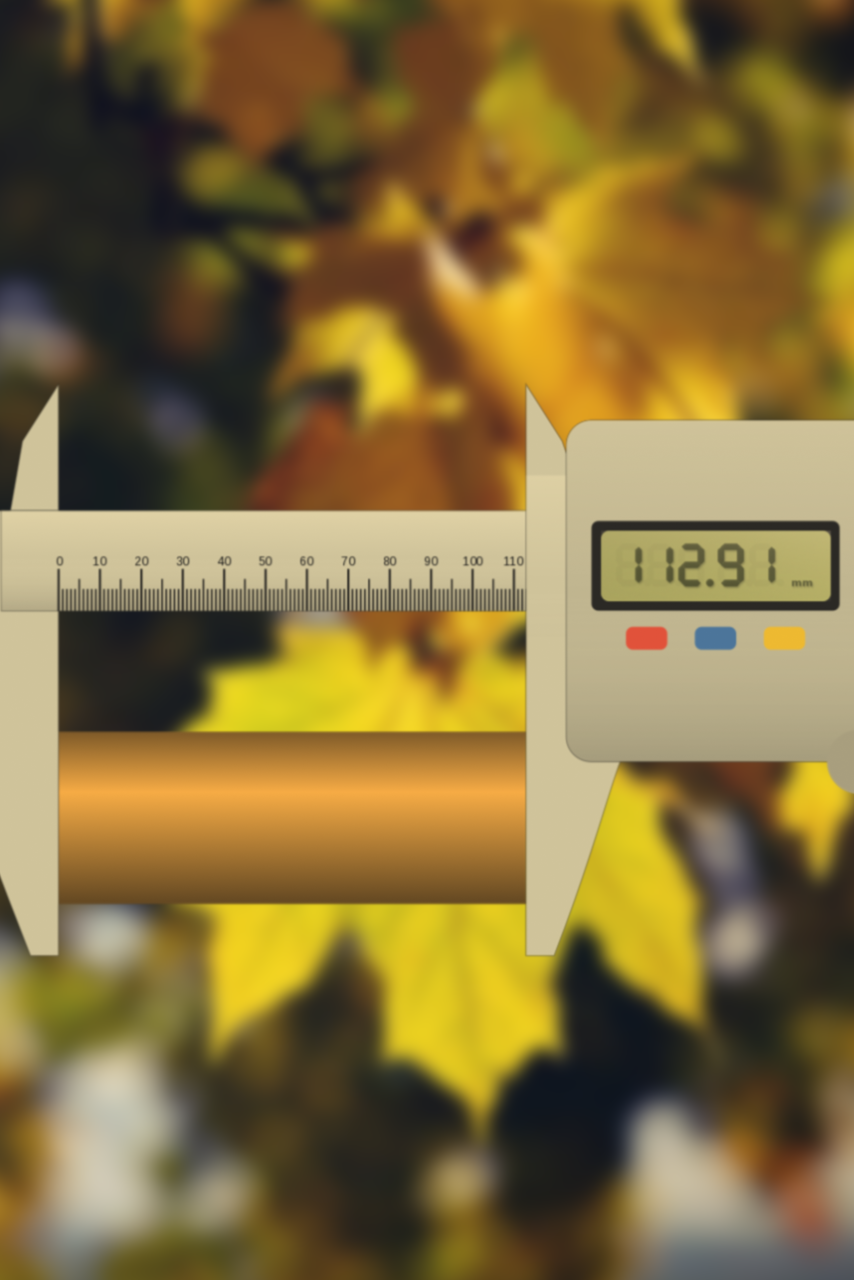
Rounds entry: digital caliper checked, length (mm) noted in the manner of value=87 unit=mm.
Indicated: value=112.91 unit=mm
